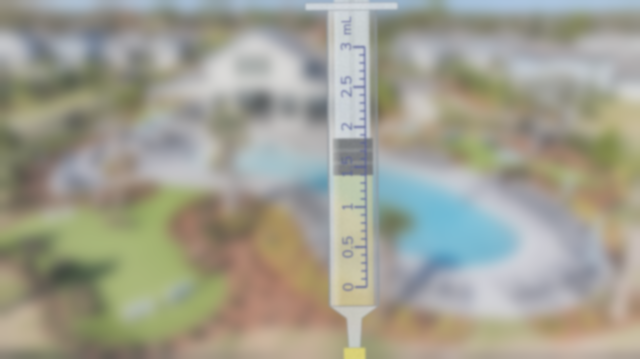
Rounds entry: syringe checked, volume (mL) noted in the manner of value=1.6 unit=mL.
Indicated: value=1.4 unit=mL
